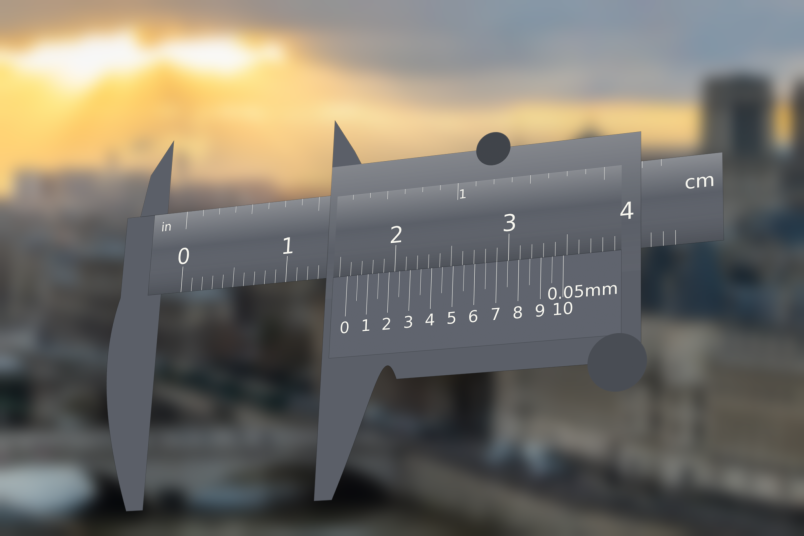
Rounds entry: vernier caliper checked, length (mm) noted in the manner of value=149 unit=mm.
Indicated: value=15.7 unit=mm
